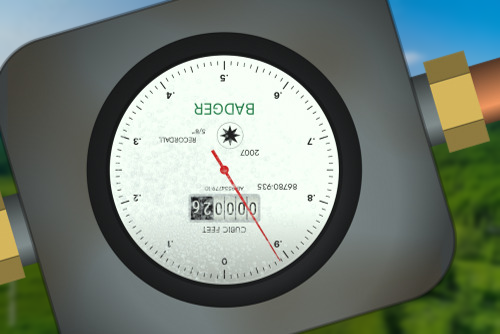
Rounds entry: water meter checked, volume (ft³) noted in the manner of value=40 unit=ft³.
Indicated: value=25.91 unit=ft³
